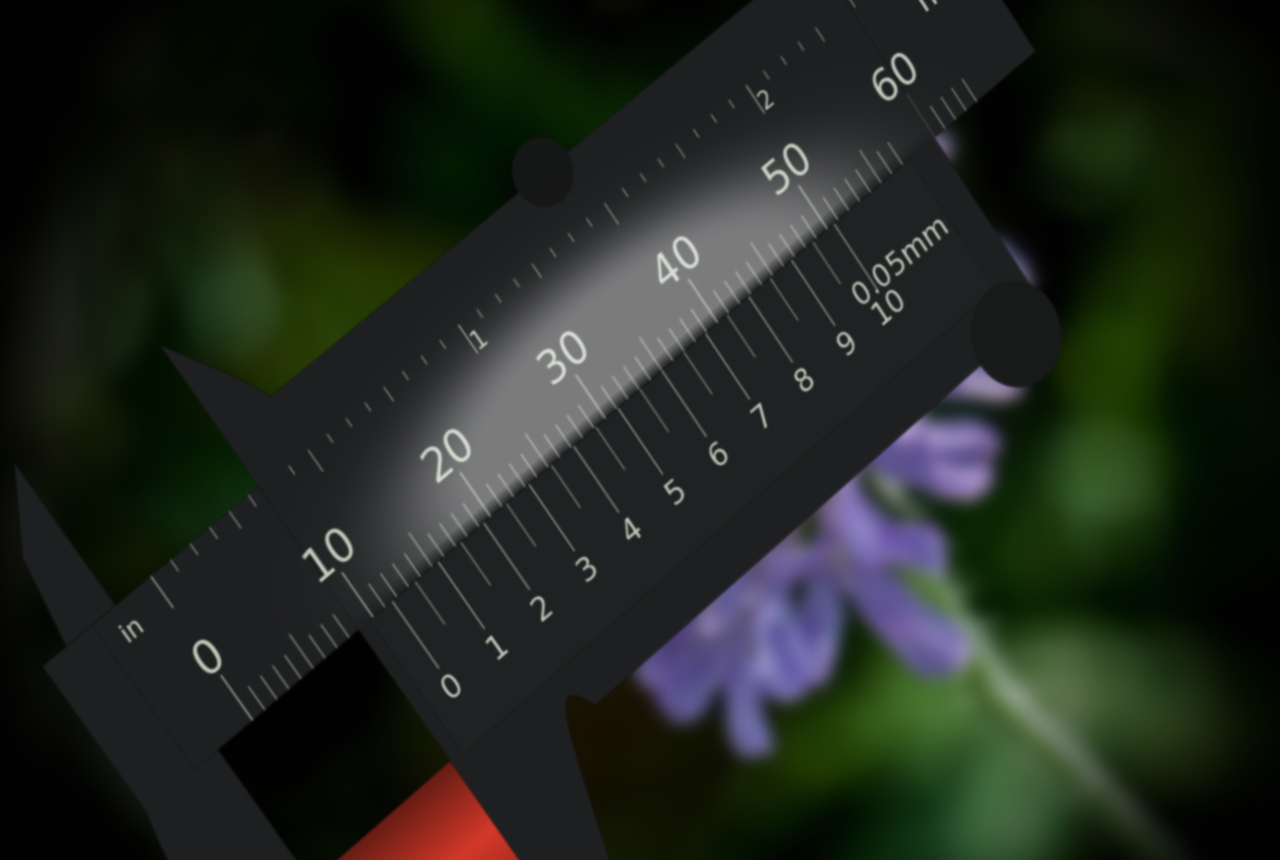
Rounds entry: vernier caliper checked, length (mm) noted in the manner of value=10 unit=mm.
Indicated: value=11.6 unit=mm
